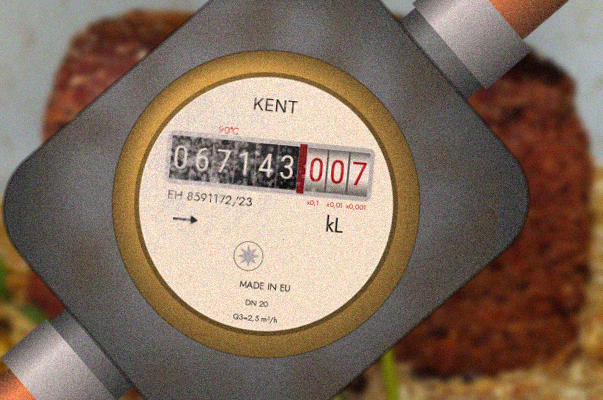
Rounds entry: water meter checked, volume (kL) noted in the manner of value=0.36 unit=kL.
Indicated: value=67143.007 unit=kL
